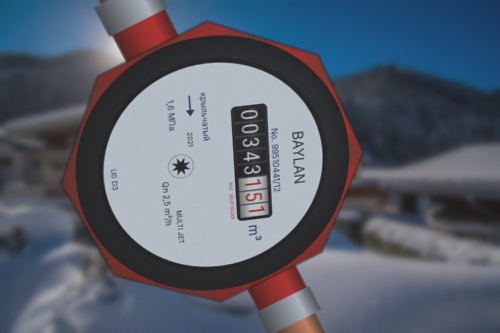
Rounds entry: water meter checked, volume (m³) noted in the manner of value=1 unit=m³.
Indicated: value=343.151 unit=m³
